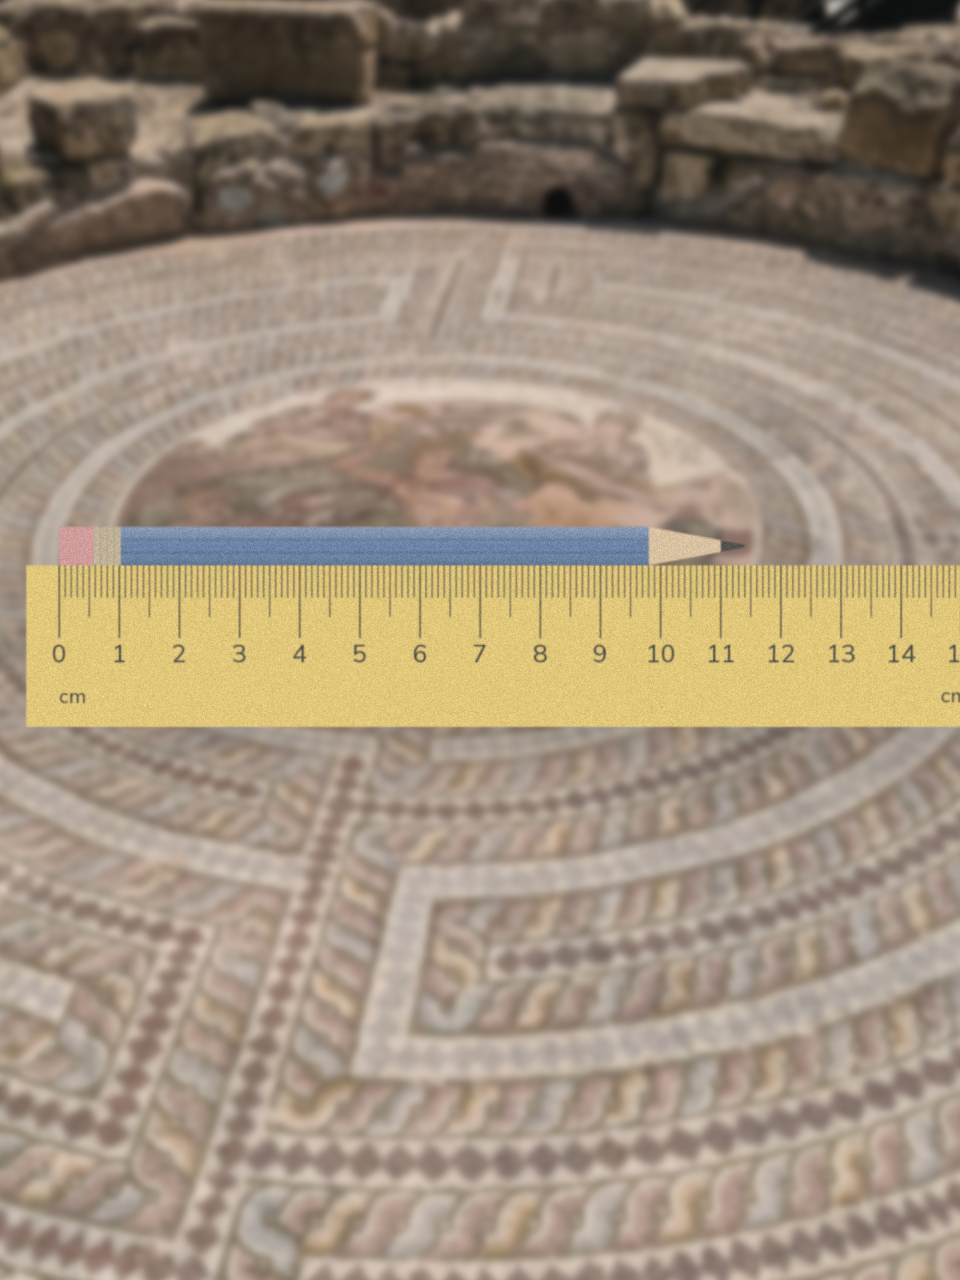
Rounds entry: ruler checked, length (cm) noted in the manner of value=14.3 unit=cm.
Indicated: value=11.4 unit=cm
